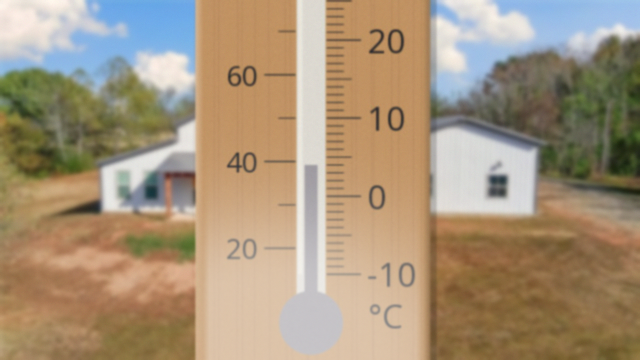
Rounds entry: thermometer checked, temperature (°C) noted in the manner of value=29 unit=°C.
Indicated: value=4 unit=°C
